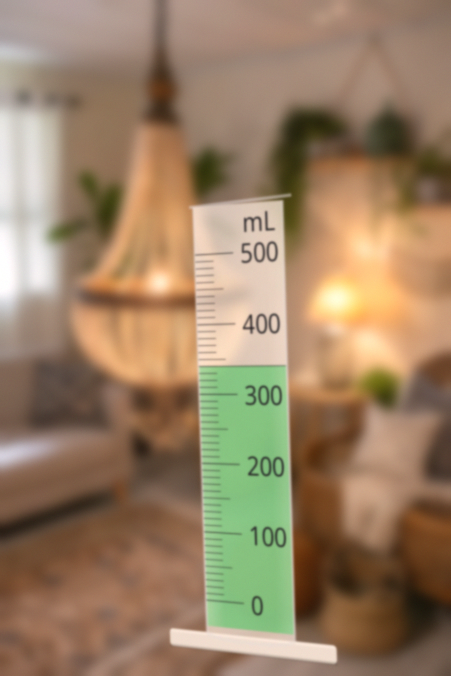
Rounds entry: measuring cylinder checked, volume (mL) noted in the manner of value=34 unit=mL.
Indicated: value=340 unit=mL
